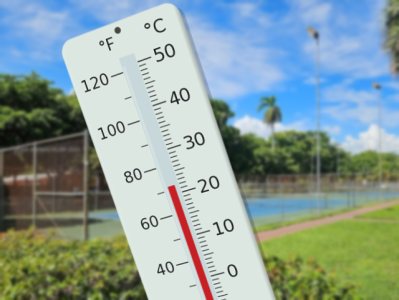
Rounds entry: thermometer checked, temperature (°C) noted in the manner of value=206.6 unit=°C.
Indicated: value=22 unit=°C
